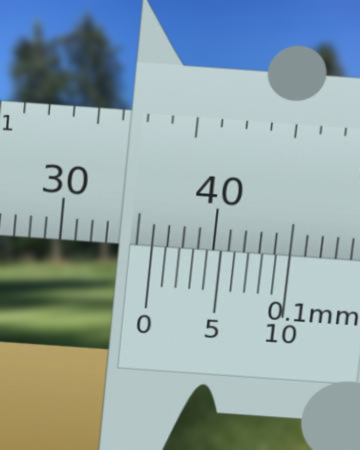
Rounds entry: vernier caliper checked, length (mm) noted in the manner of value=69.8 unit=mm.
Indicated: value=36.0 unit=mm
